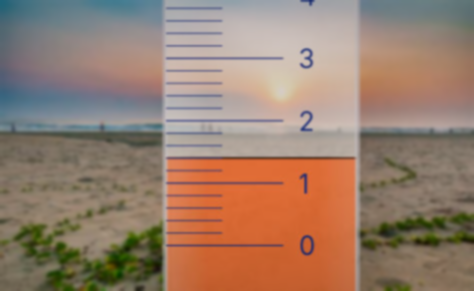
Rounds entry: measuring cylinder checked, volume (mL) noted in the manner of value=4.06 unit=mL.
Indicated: value=1.4 unit=mL
